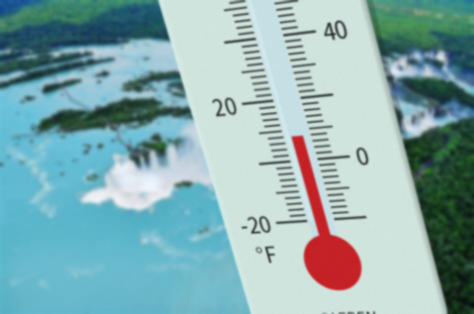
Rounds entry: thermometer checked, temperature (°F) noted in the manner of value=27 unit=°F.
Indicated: value=8 unit=°F
